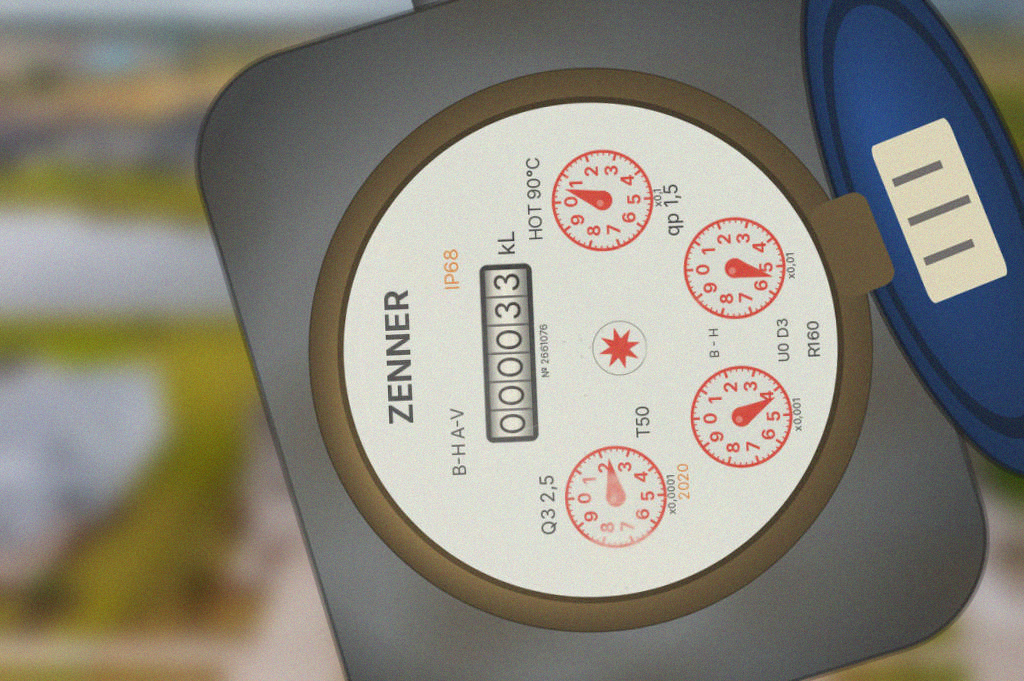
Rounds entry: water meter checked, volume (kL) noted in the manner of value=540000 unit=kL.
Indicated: value=33.0542 unit=kL
